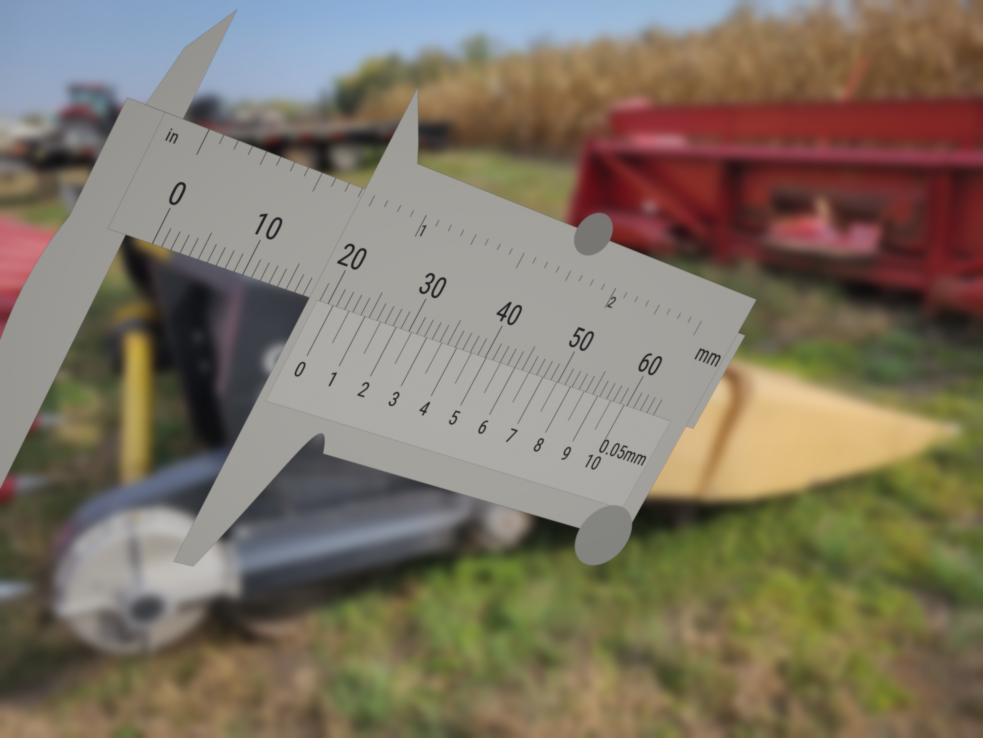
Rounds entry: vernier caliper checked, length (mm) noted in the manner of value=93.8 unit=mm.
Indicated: value=20.6 unit=mm
